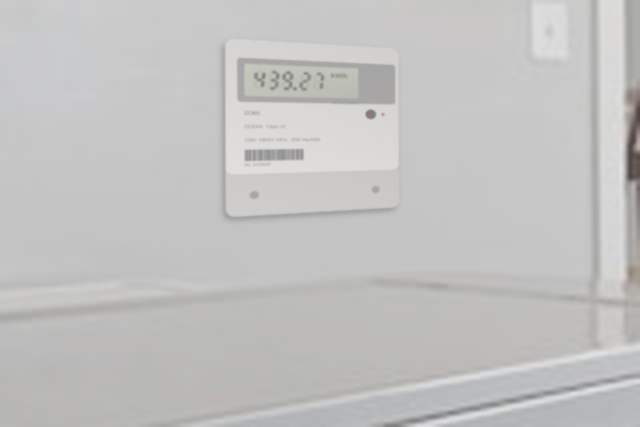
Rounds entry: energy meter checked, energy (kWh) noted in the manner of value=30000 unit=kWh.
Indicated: value=439.27 unit=kWh
